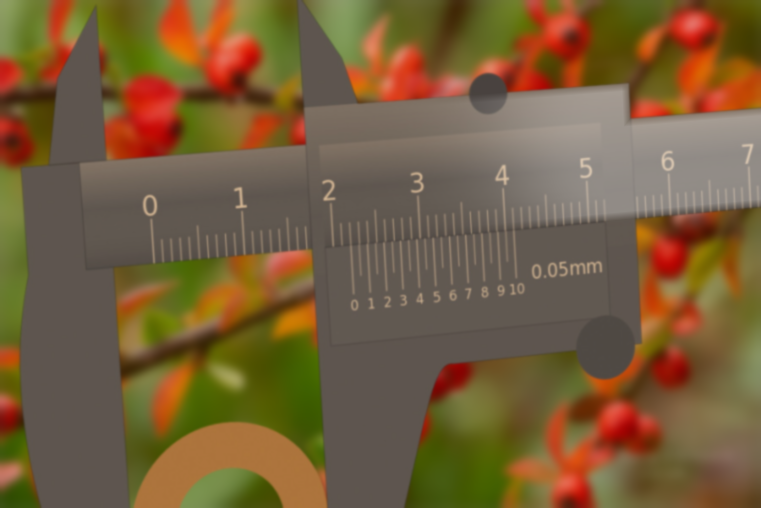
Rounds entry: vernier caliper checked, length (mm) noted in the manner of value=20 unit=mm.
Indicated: value=22.0 unit=mm
